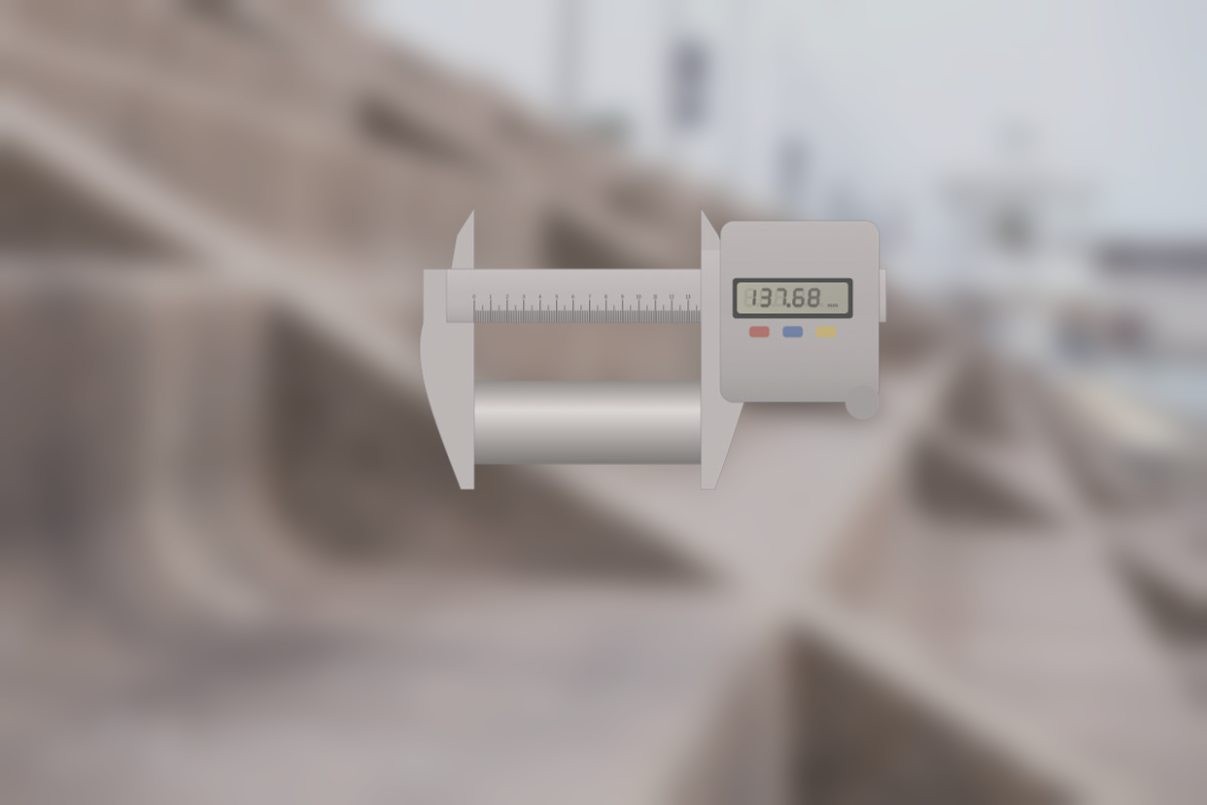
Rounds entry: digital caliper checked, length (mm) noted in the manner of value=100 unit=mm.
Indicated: value=137.68 unit=mm
